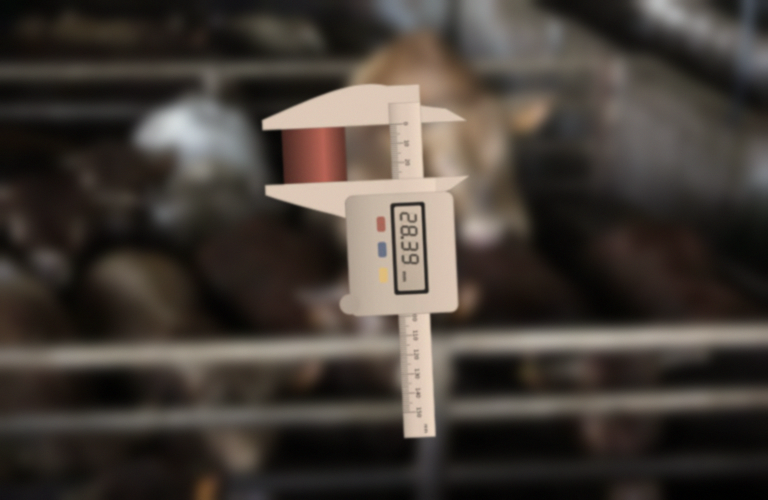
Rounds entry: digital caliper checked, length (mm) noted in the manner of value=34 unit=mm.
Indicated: value=28.39 unit=mm
